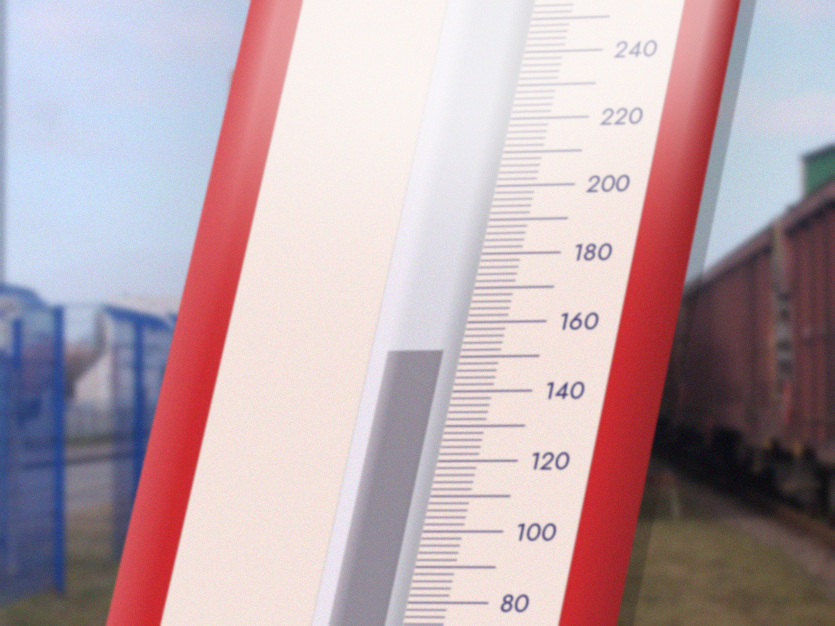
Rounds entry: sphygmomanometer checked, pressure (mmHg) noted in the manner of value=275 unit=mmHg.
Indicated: value=152 unit=mmHg
